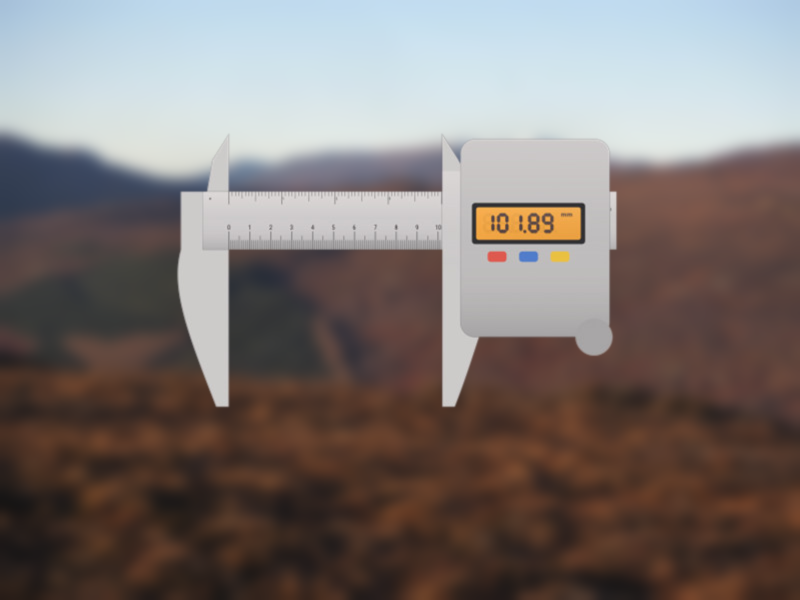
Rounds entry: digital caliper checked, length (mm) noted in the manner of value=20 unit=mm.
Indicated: value=101.89 unit=mm
